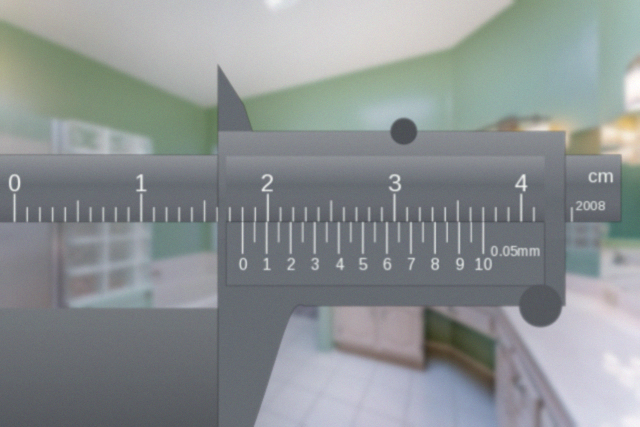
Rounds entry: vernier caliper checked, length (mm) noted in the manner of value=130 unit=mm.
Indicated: value=18.0 unit=mm
